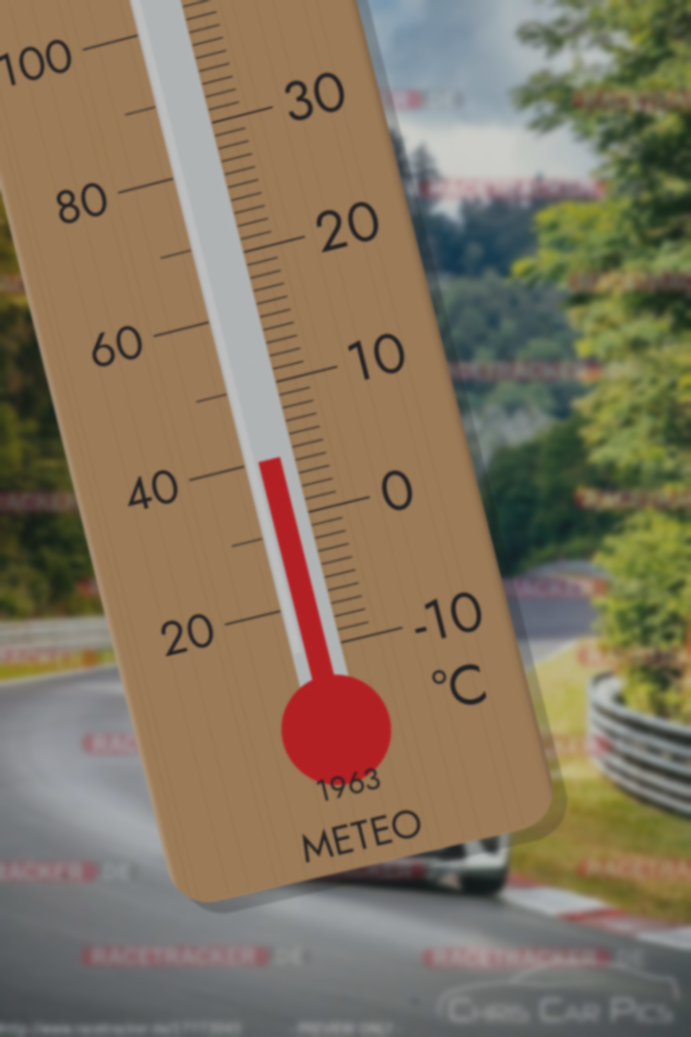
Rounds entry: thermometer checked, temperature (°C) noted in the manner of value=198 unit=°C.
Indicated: value=4.5 unit=°C
